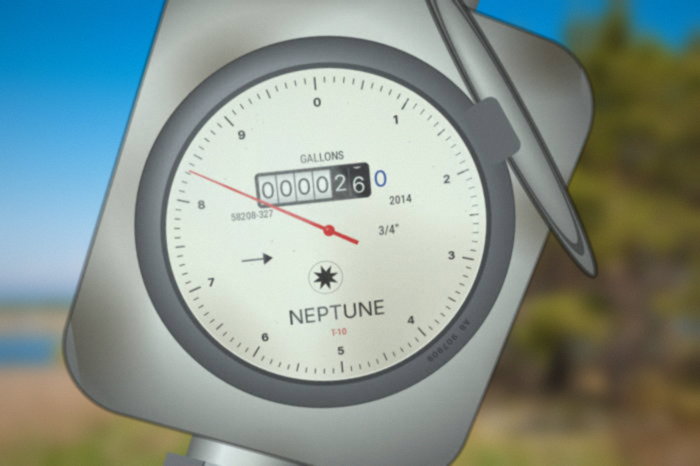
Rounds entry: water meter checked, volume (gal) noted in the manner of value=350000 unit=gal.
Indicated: value=258.3 unit=gal
